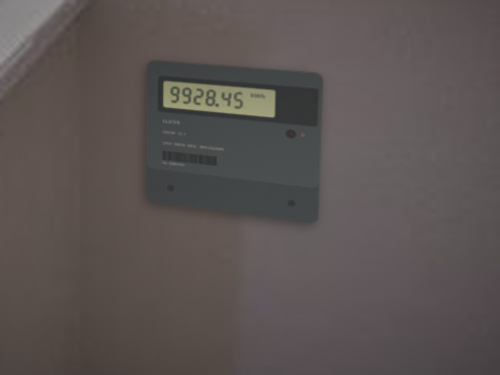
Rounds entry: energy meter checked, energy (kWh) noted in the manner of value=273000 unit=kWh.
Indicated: value=9928.45 unit=kWh
